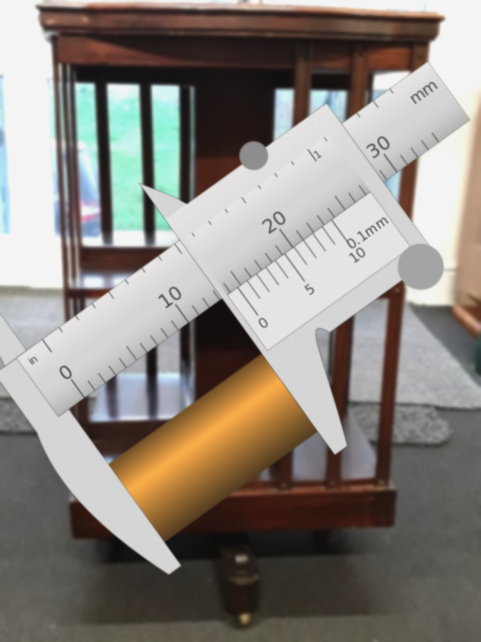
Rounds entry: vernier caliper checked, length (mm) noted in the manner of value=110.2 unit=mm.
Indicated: value=14.7 unit=mm
